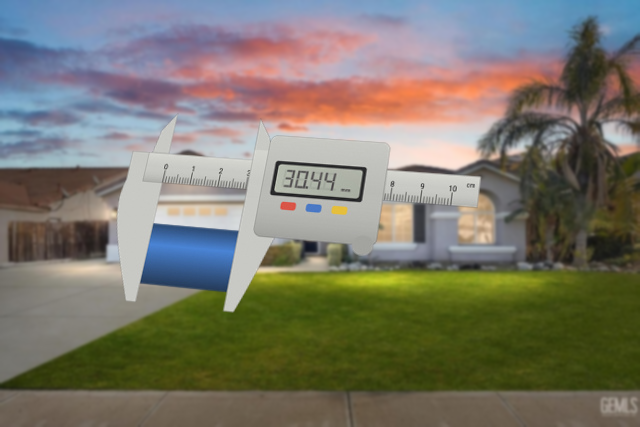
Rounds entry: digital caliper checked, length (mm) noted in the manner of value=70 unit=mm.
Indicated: value=30.44 unit=mm
